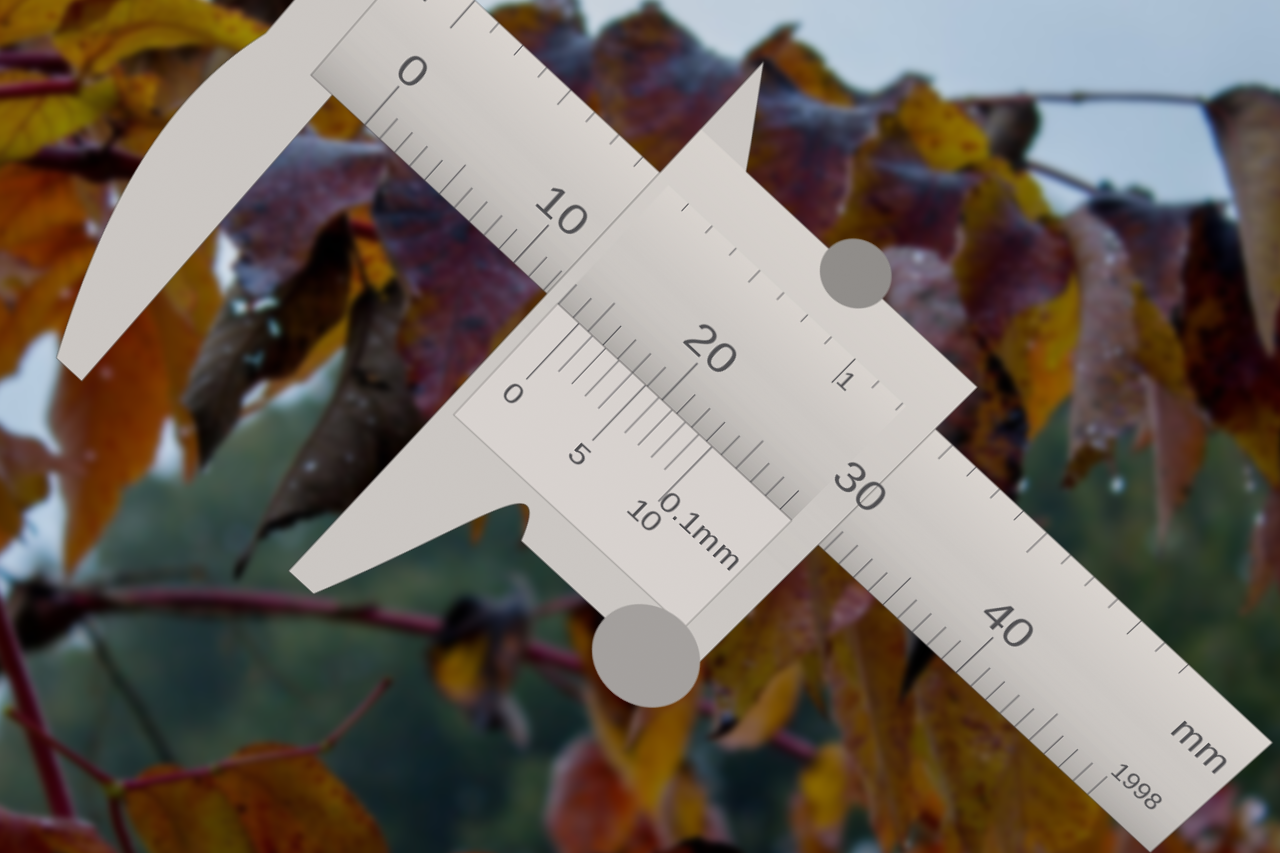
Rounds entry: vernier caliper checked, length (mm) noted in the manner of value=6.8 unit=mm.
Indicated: value=14.4 unit=mm
